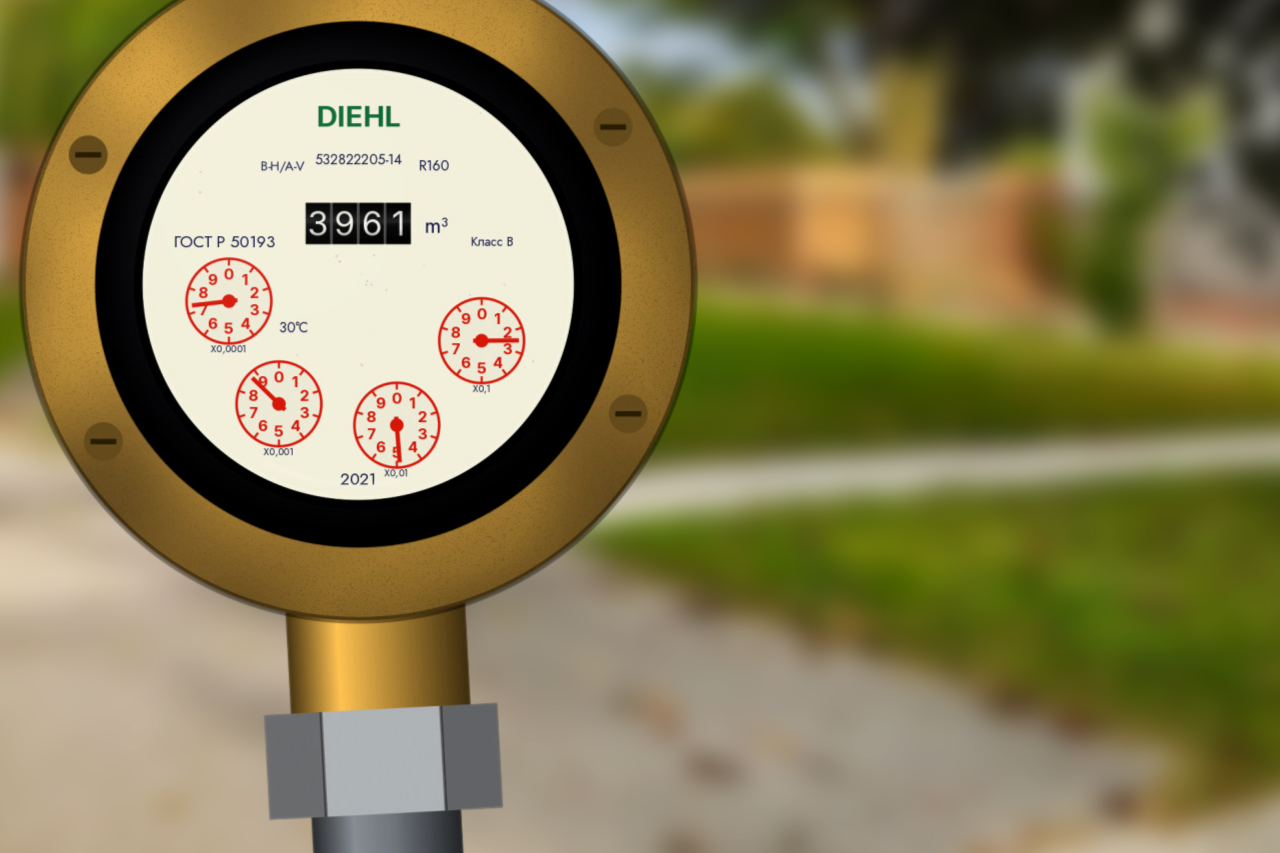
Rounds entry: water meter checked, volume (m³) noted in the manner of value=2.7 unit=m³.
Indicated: value=3961.2487 unit=m³
